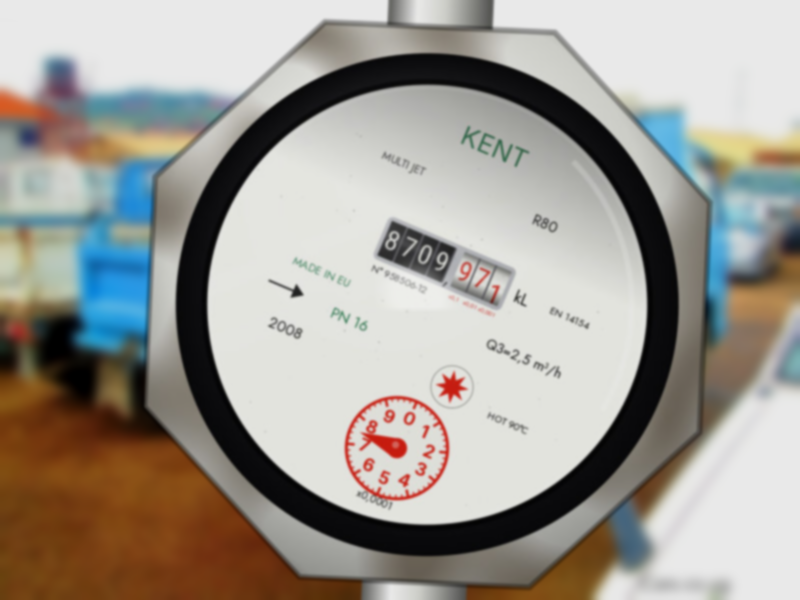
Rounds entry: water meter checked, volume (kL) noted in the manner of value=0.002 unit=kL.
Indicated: value=8709.9707 unit=kL
